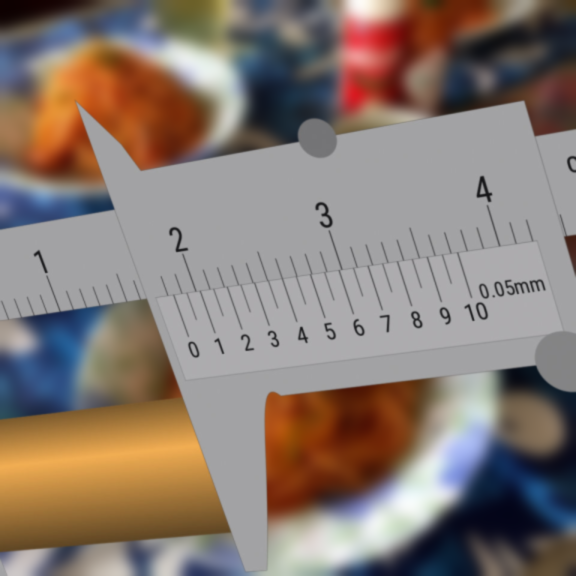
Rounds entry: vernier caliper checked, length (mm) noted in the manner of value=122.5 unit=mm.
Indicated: value=18.4 unit=mm
